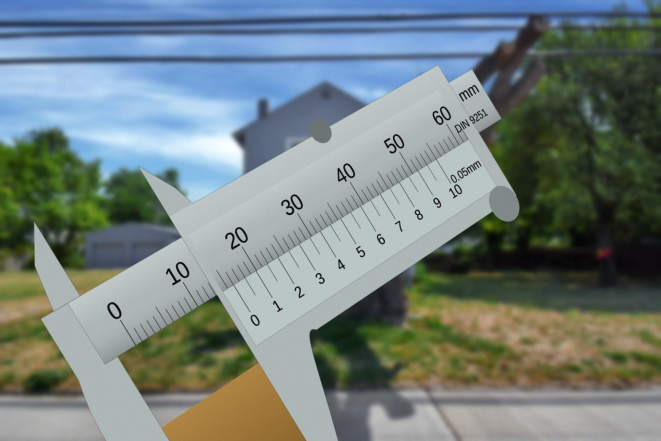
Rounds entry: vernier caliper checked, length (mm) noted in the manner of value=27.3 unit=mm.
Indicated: value=16.0 unit=mm
